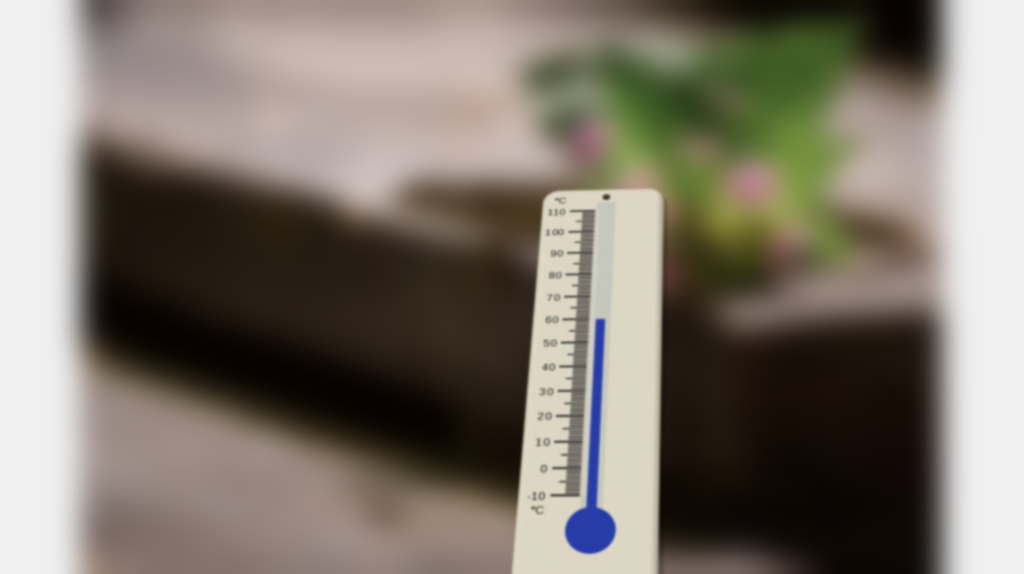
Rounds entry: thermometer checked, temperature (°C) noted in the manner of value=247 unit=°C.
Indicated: value=60 unit=°C
